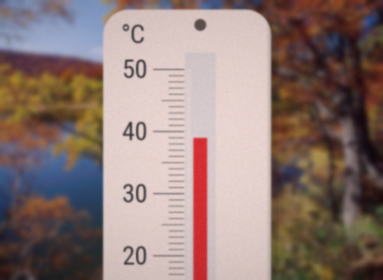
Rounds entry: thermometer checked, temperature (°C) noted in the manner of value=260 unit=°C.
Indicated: value=39 unit=°C
